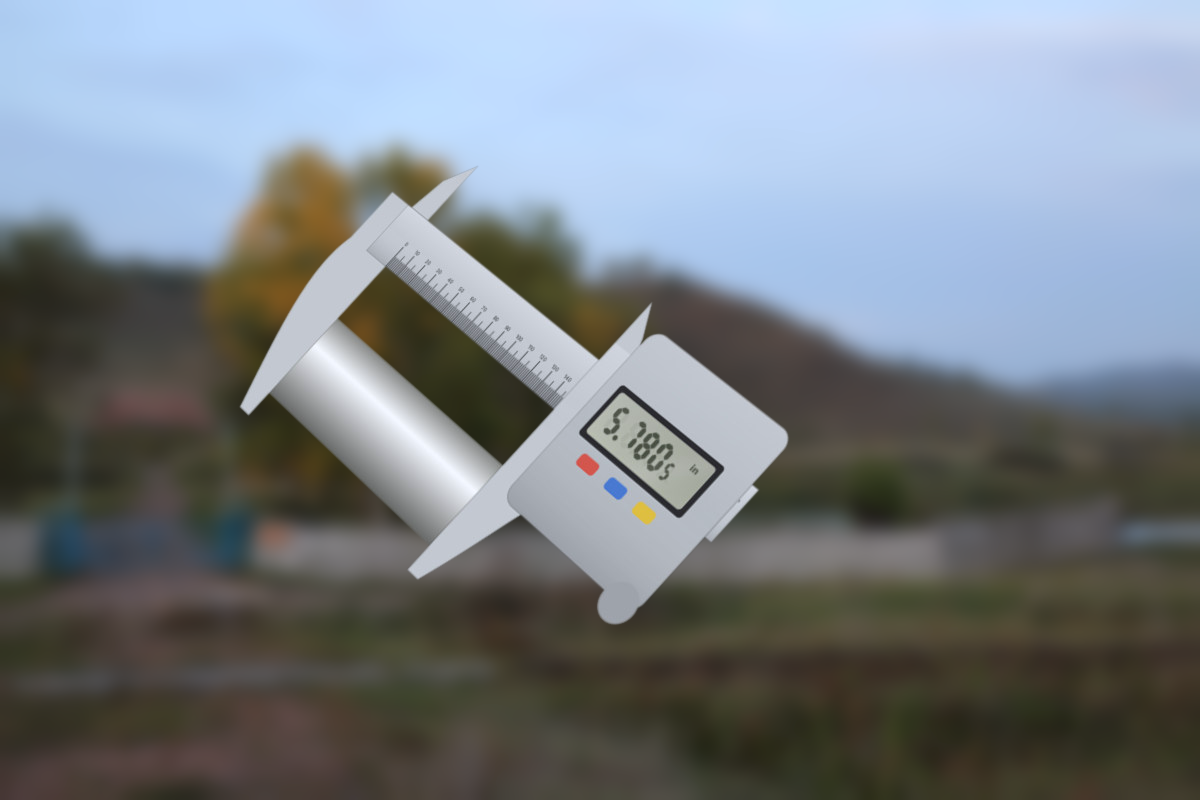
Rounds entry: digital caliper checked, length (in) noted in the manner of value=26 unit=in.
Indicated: value=5.7805 unit=in
